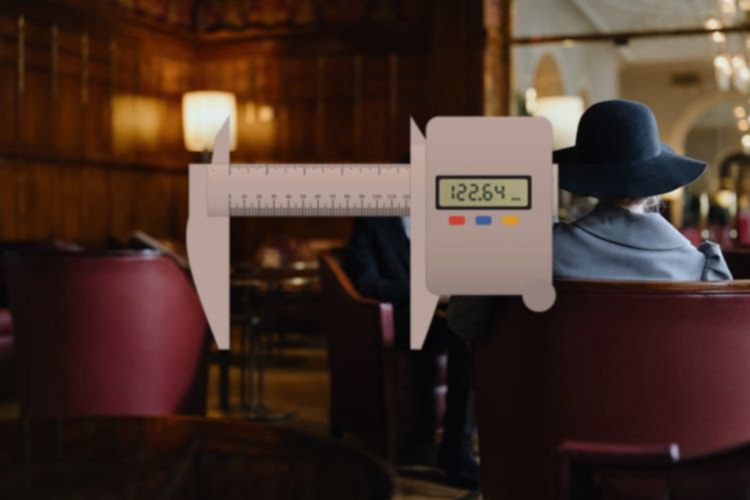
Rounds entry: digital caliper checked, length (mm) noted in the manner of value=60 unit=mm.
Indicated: value=122.64 unit=mm
